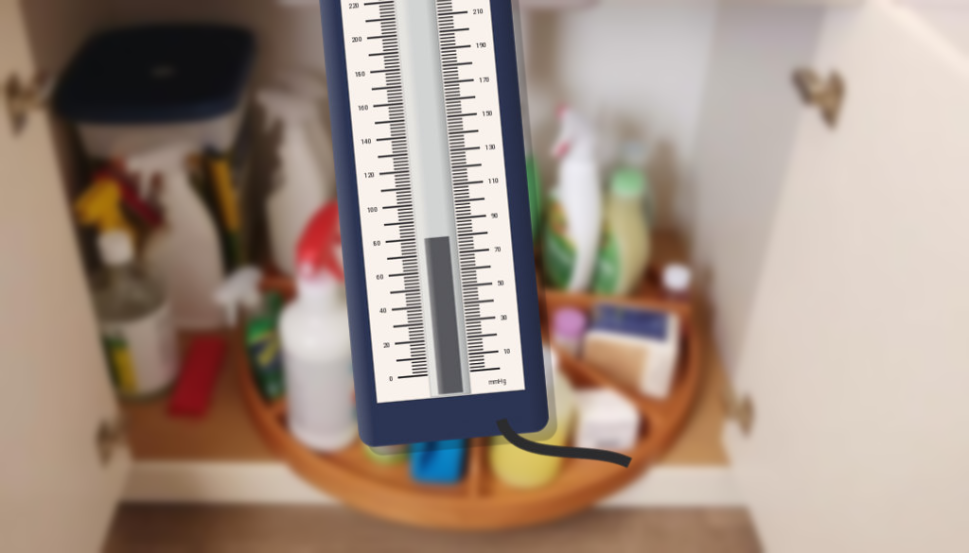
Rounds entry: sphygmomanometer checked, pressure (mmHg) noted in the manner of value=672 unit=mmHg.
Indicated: value=80 unit=mmHg
